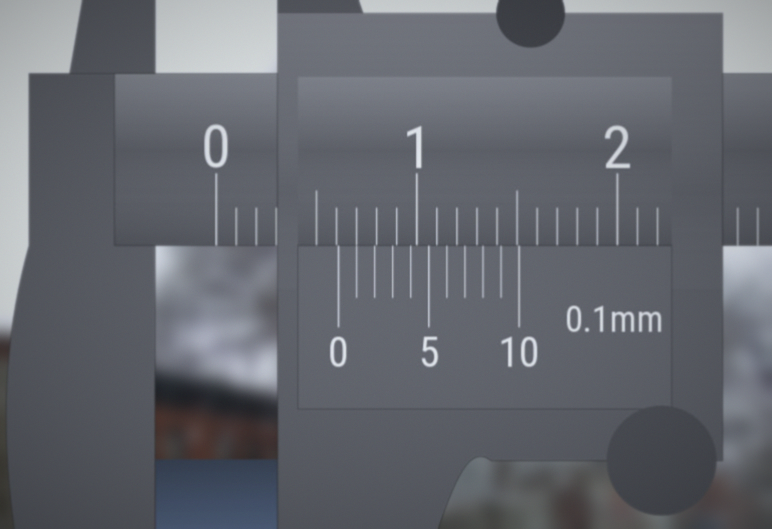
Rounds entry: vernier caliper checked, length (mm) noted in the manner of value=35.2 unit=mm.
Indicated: value=6.1 unit=mm
